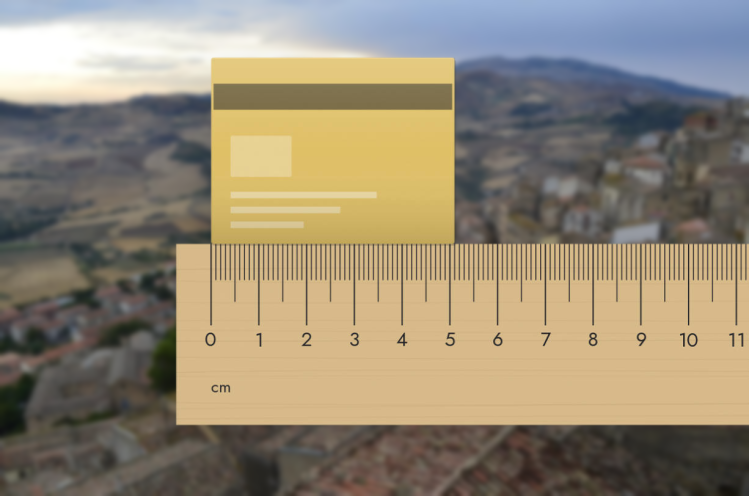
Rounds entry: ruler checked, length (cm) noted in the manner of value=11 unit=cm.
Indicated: value=5.1 unit=cm
